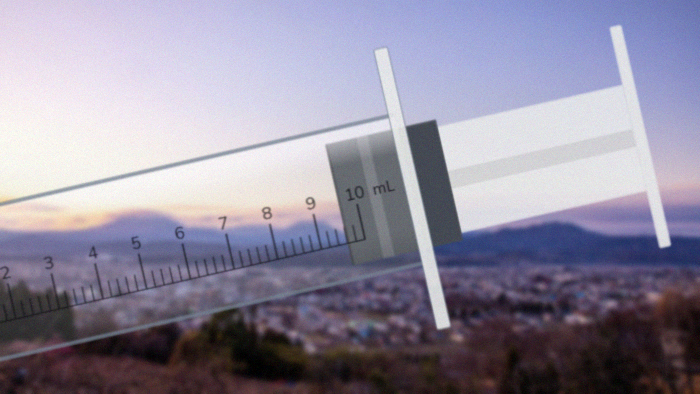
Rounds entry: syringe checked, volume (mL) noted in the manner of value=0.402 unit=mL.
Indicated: value=9.6 unit=mL
